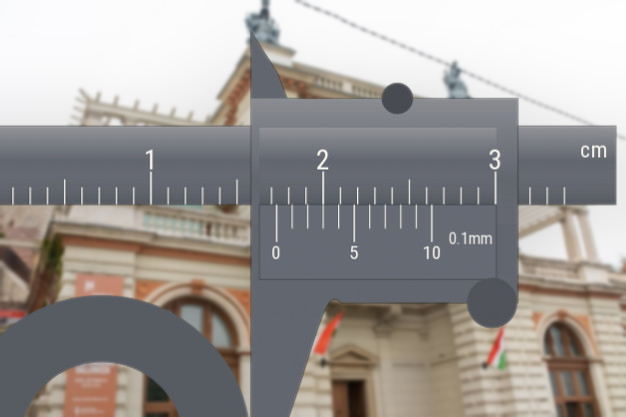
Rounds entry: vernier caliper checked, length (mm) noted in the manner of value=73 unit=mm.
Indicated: value=17.3 unit=mm
